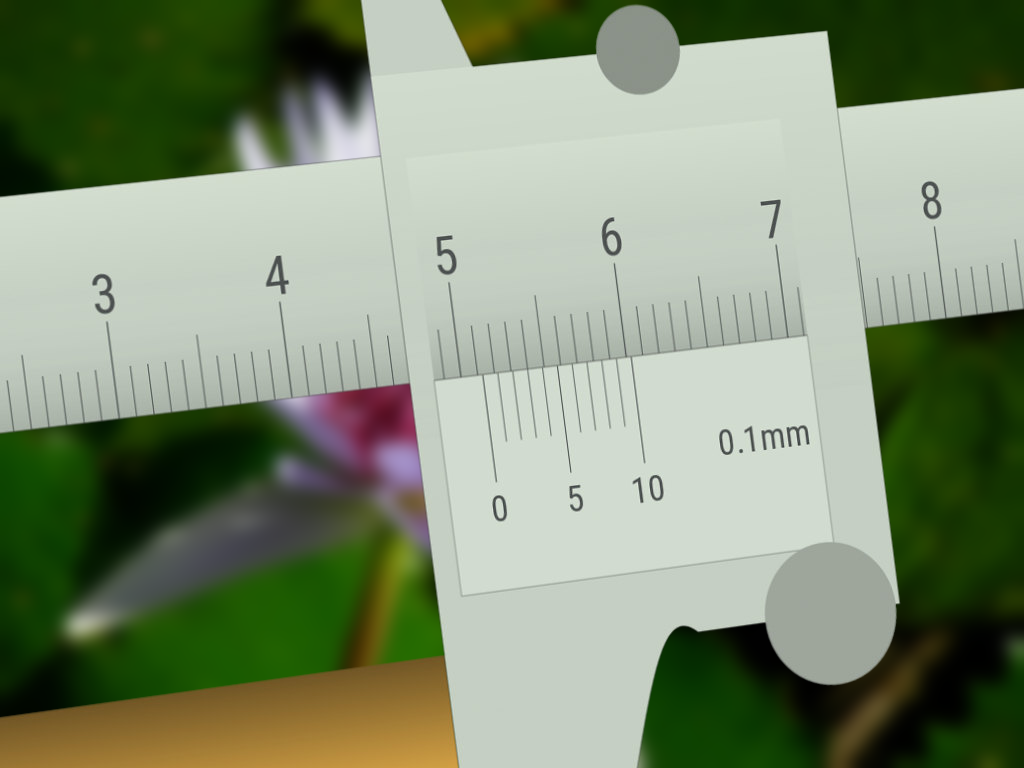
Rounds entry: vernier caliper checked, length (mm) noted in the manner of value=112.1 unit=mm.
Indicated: value=51.3 unit=mm
